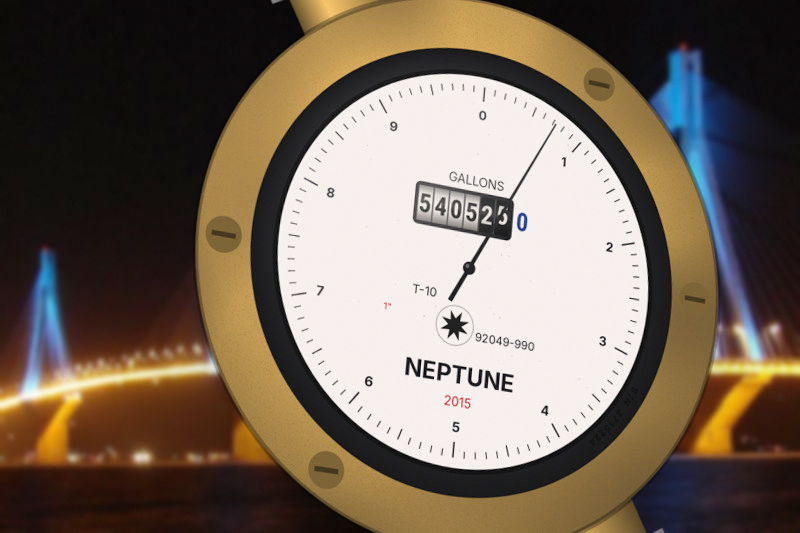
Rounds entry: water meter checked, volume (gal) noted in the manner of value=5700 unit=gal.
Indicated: value=5405250.7 unit=gal
